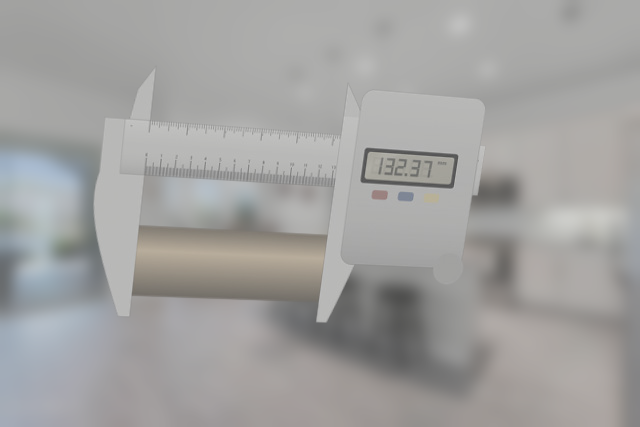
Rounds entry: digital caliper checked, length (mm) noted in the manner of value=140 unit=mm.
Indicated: value=132.37 unit=mm
